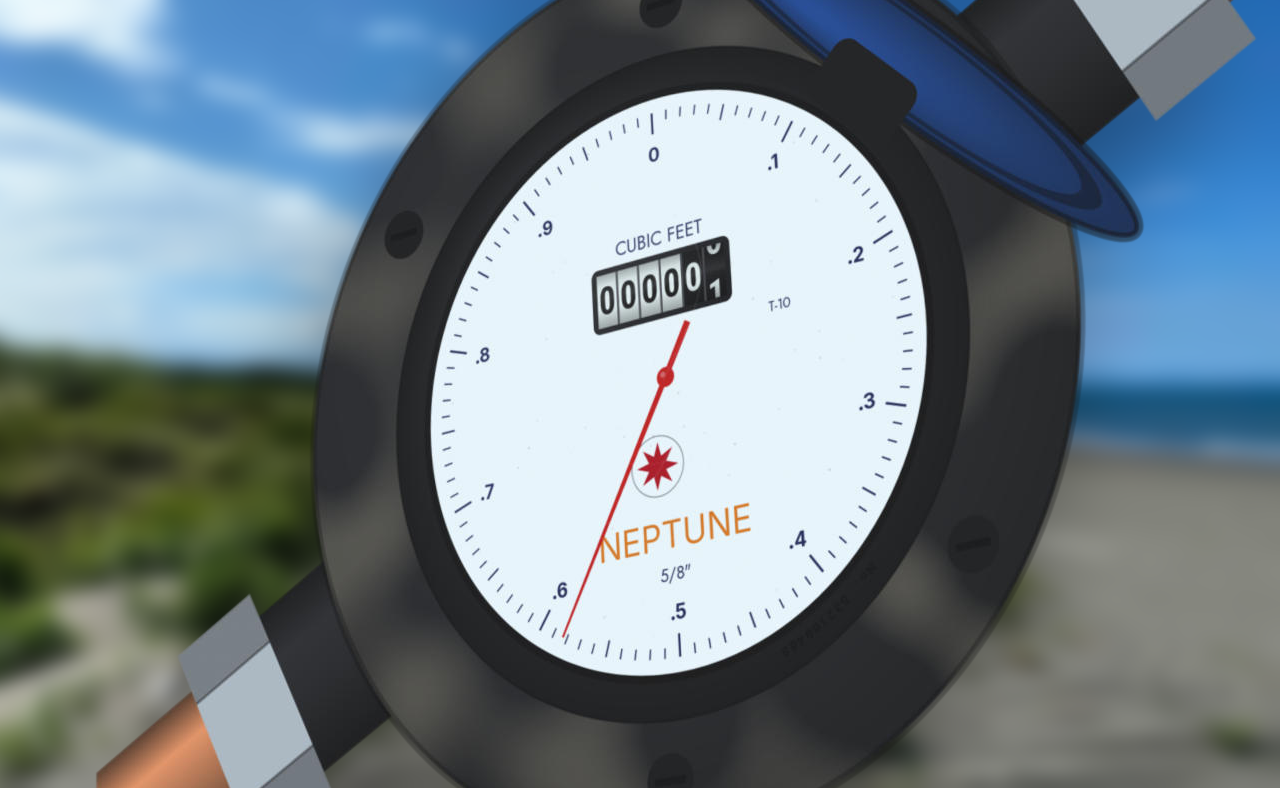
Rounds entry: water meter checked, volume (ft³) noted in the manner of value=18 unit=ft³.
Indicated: value=0.58 unit=ft³
